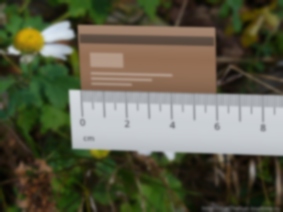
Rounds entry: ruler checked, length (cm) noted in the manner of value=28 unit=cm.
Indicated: value=6 unit=cm
